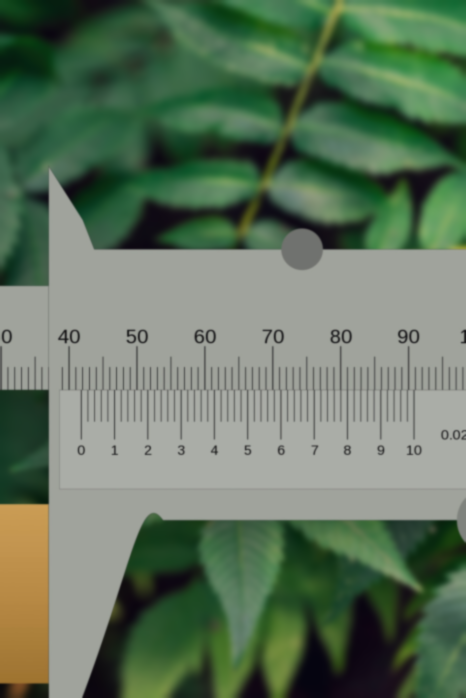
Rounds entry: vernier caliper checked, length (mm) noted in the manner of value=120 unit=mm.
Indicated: value=41.8 unit=mm
